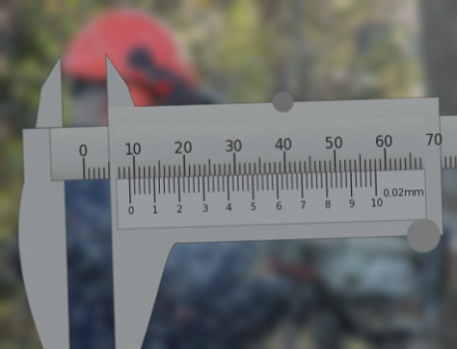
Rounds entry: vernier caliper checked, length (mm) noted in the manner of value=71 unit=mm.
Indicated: value=9.0 unit=mm
